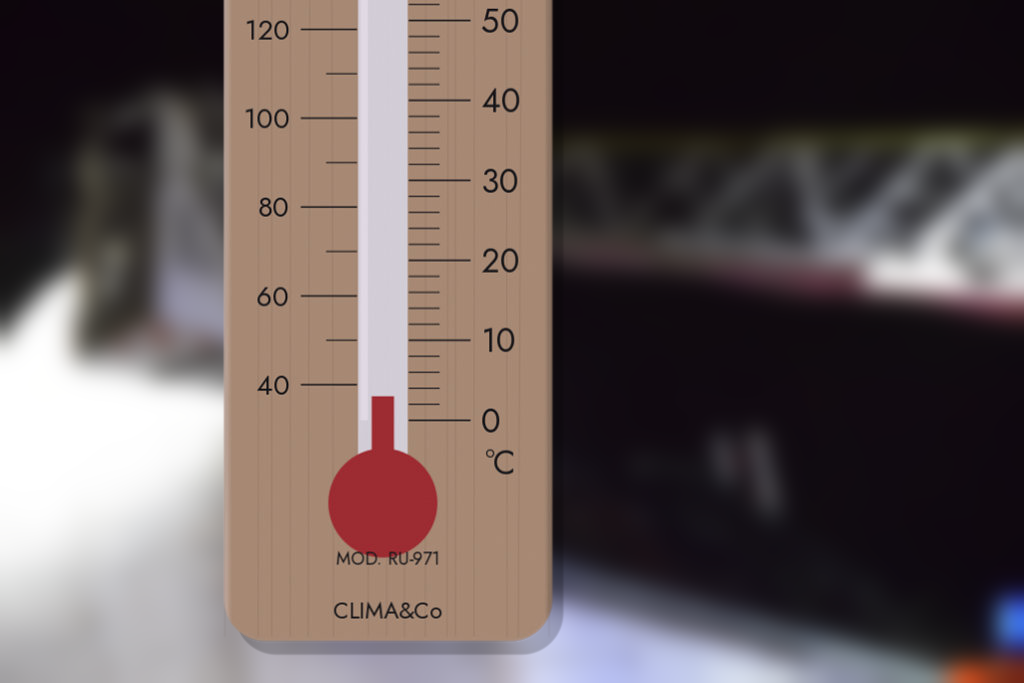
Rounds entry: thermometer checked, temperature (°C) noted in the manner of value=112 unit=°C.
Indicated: value=3 unit=°C
